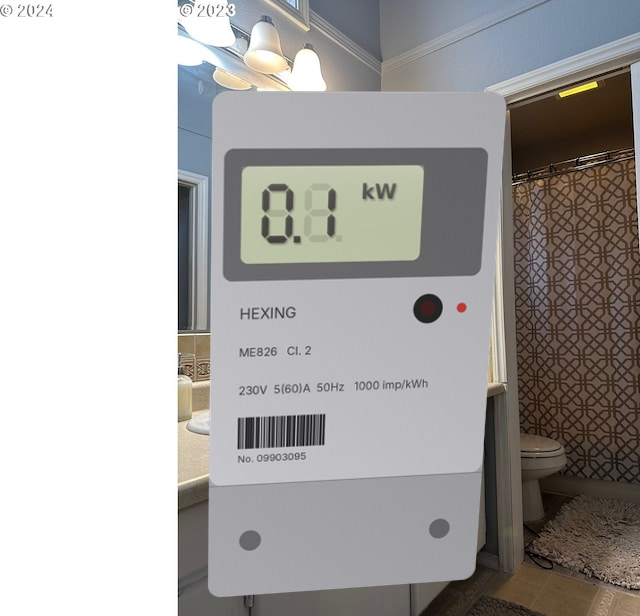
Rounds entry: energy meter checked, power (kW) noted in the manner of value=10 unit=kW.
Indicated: value=0.1 unit=kW
